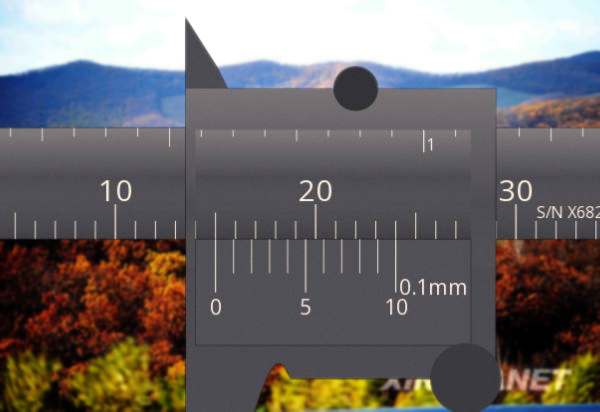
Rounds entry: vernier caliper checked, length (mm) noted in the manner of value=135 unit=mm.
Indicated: value=15.0 unit=mm
